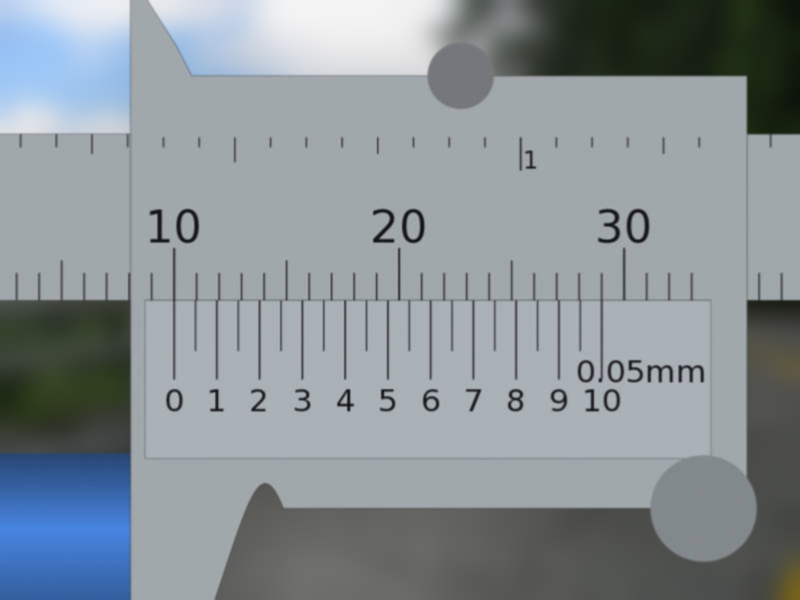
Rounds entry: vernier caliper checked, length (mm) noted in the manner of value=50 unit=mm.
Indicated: value=10.0 unit=mm
